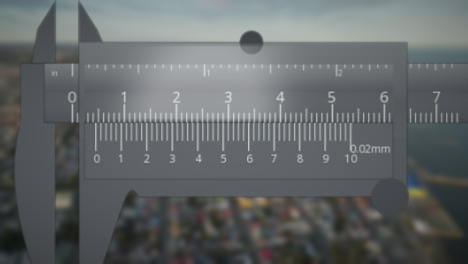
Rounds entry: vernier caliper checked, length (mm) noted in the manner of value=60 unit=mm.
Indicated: value=4.5 unit=mm
